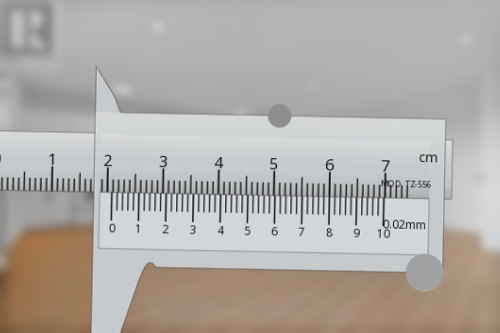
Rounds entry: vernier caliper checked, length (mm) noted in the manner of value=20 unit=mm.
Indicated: value=20.8 unit=mm
